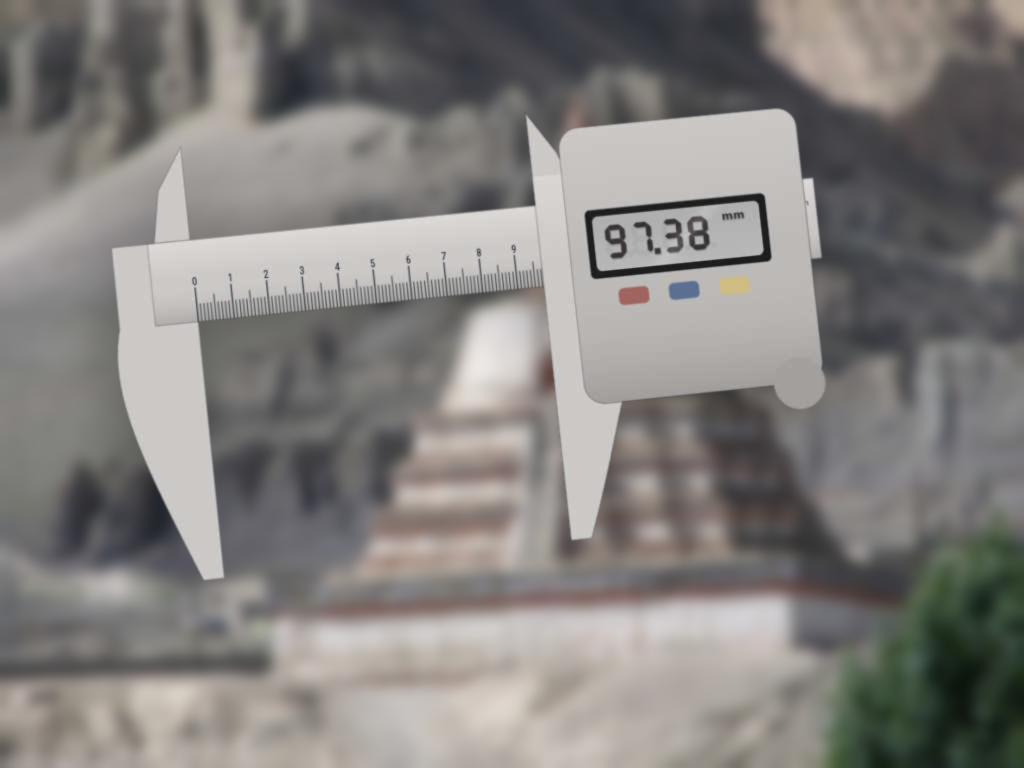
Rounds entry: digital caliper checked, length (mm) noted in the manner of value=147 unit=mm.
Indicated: value=97.38 unit=mm
